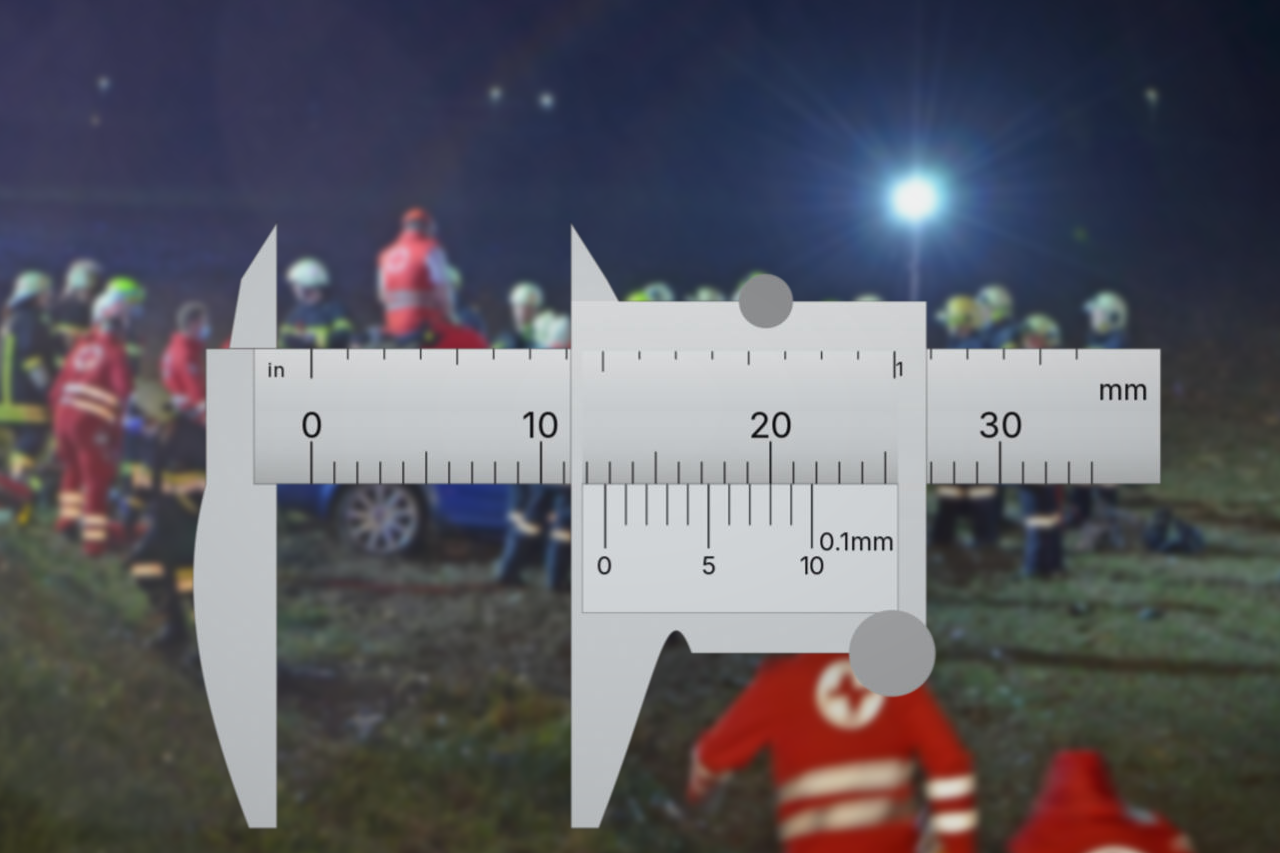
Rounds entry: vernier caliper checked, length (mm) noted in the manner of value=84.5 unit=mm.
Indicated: value=12.8 unit=mm
